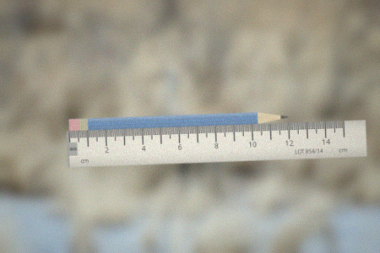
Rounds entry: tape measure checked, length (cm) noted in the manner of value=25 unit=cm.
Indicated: value=12 unit=cm
